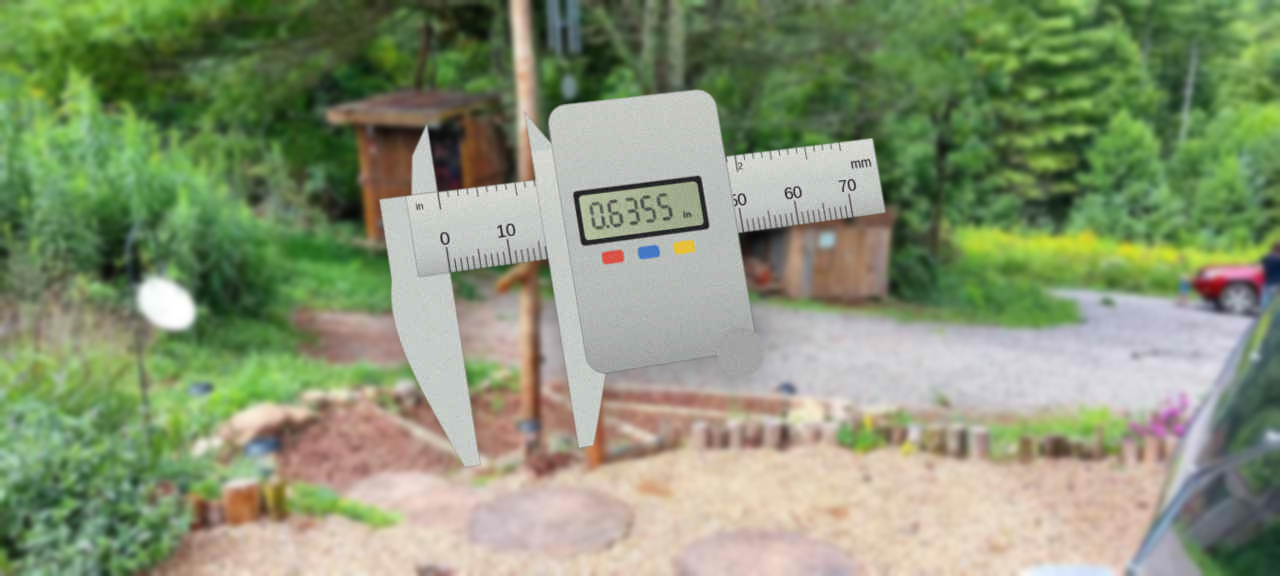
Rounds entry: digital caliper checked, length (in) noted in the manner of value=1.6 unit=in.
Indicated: value=0.6355 unit=in
